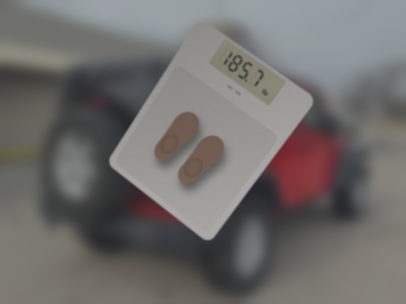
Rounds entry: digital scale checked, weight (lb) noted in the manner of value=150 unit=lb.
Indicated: value=185.7 unit=lb
